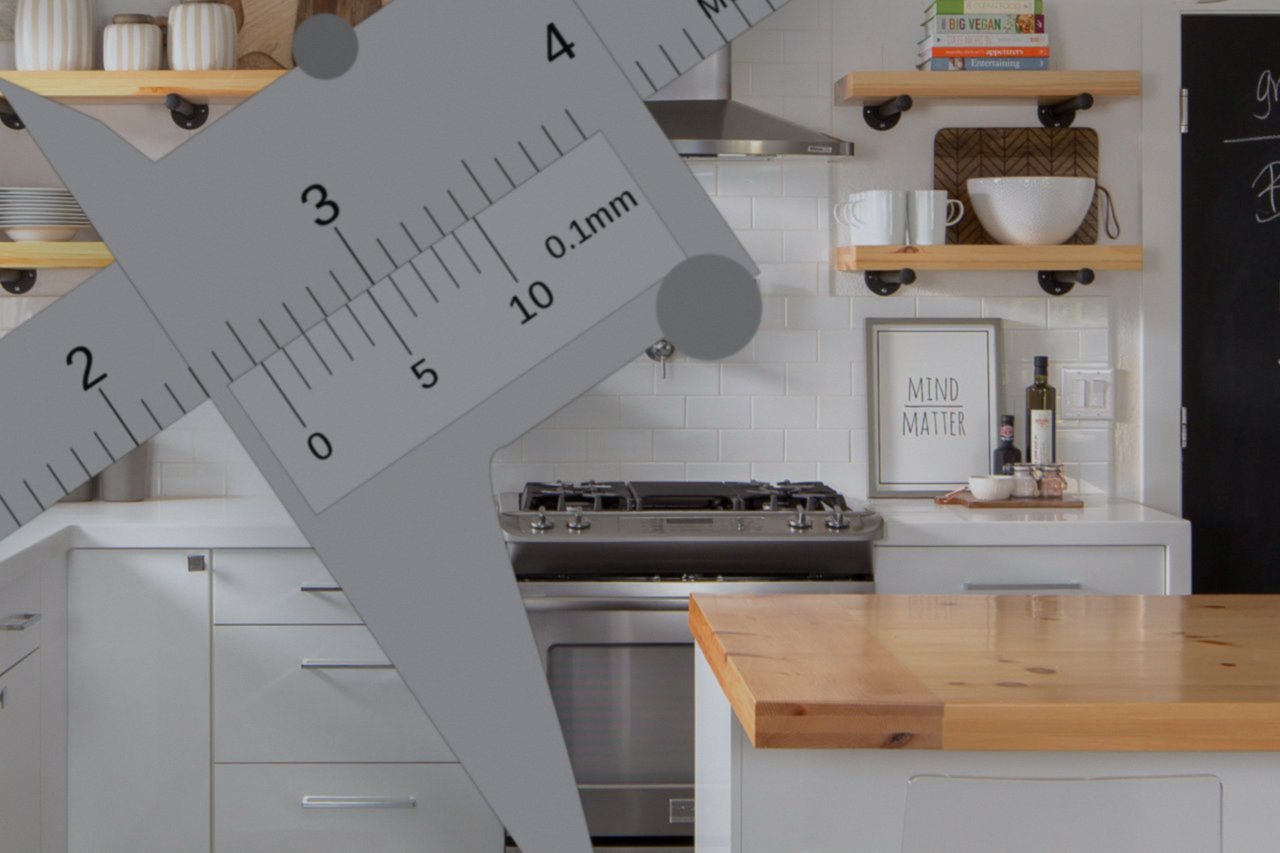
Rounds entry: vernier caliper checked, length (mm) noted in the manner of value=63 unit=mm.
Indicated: value=25.2 unit=mm
